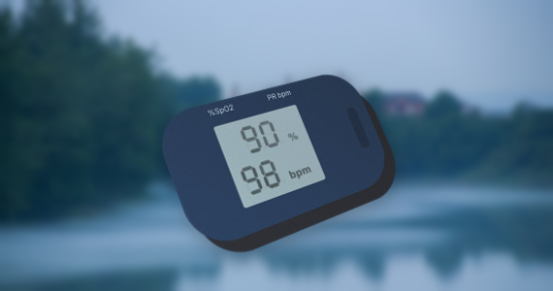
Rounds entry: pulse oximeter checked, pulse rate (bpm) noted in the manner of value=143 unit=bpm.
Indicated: value=98 unit=bpm
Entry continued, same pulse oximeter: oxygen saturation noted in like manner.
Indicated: value=90 unit=%
